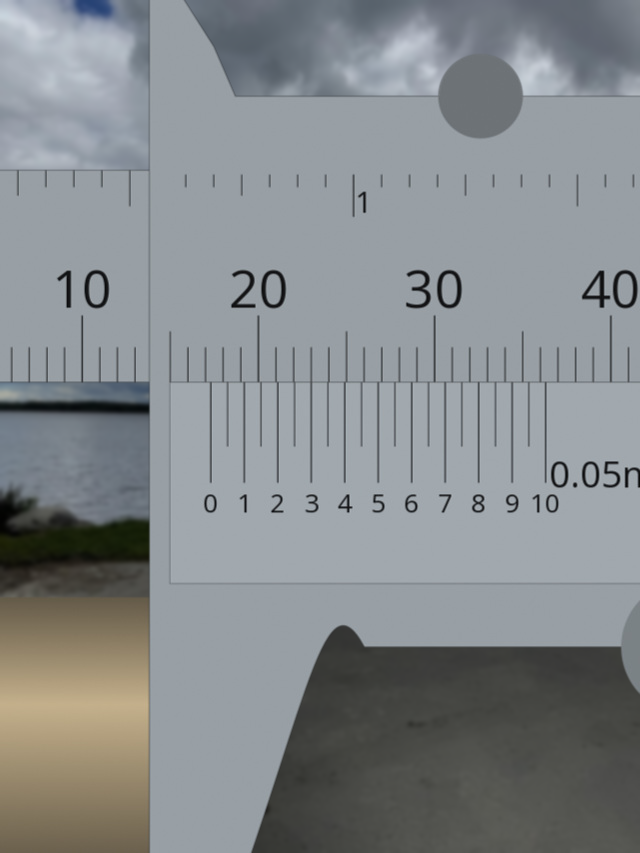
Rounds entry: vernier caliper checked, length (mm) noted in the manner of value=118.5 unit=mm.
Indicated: value=17.3 unit=mm
